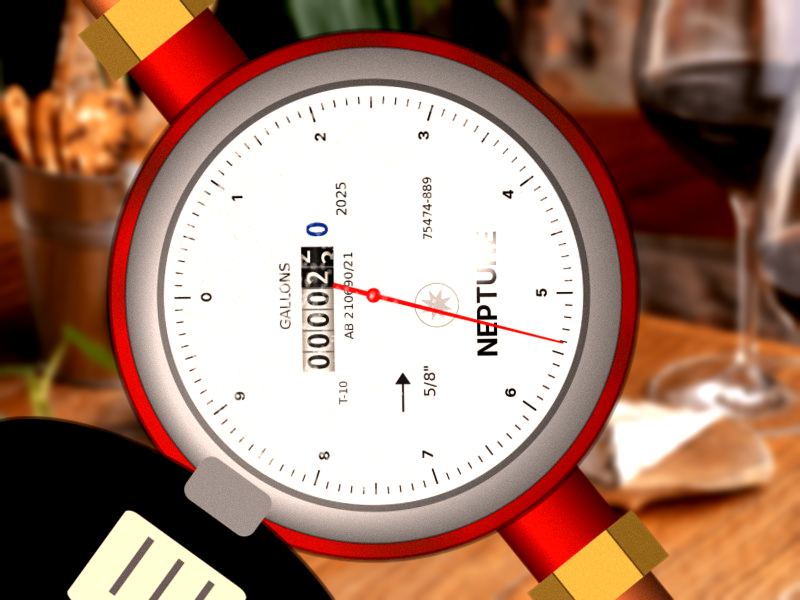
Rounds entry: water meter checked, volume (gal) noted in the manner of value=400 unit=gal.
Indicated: value=225.4 unit=gal
